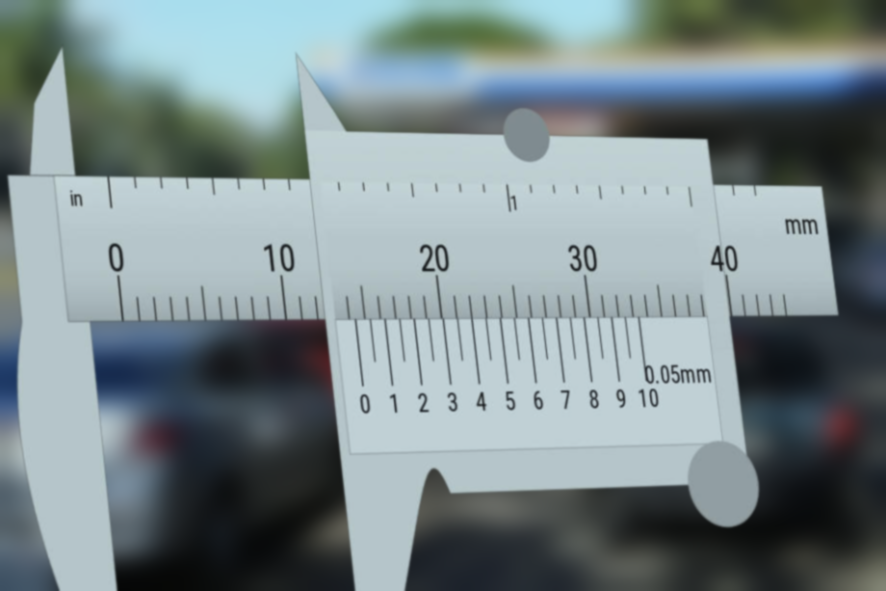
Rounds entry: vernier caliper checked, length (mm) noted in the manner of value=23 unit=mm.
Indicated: value=14.4 unit=mm
